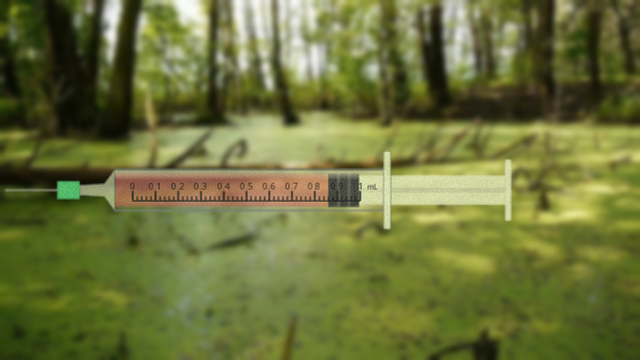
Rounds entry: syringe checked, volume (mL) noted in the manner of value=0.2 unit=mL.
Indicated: value=0.86 unit=mL
